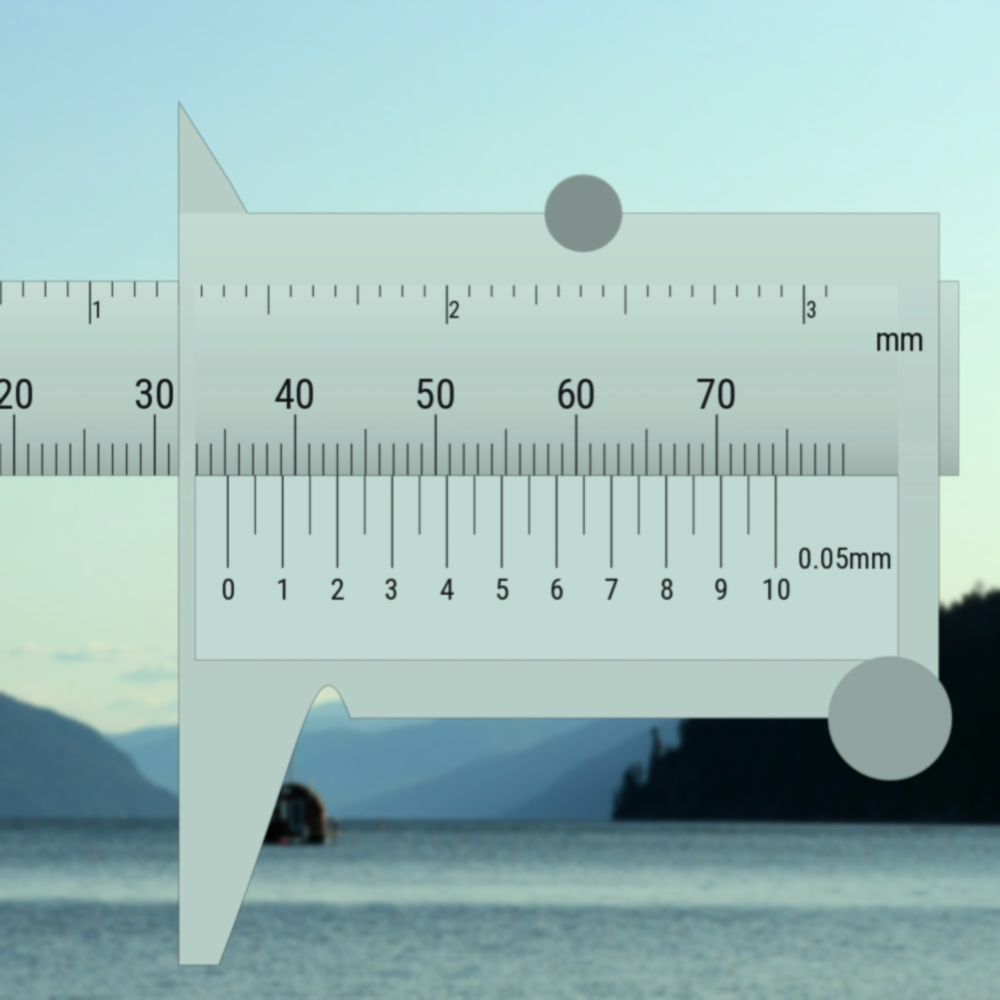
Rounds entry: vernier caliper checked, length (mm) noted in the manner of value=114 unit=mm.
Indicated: value=35.2 unit=mm
